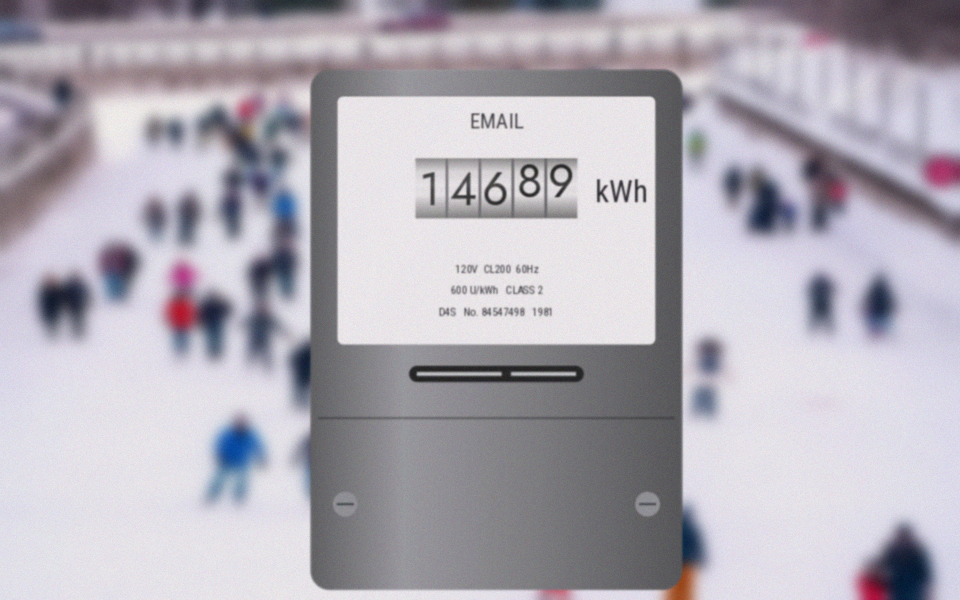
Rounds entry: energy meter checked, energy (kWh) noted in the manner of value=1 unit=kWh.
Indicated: value=14689 unit=kWh
